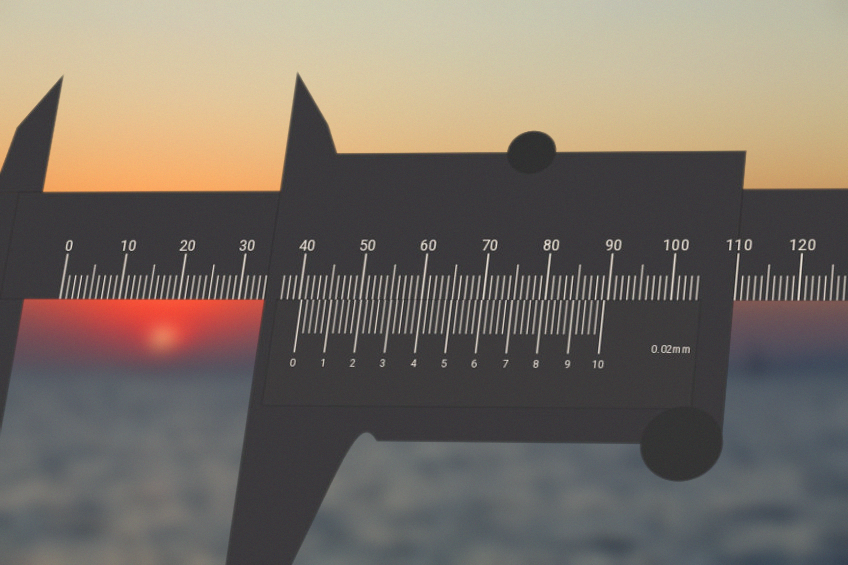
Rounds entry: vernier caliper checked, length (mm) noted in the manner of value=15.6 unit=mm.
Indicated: value=40.4 unit=mm
